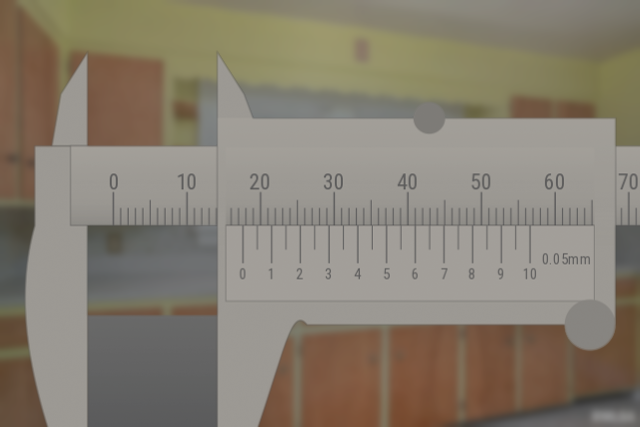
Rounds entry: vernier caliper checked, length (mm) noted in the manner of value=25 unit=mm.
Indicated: value=17.6 unit=mm
